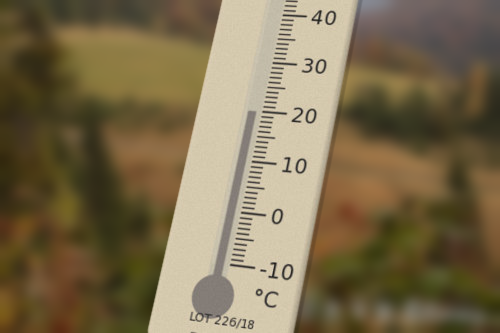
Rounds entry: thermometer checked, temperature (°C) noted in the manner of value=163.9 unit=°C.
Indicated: value=20 unit=°C
